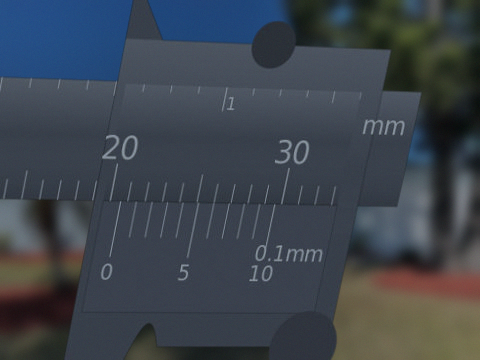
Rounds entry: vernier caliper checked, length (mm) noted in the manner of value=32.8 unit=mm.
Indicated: value=20.6 unit=mm
